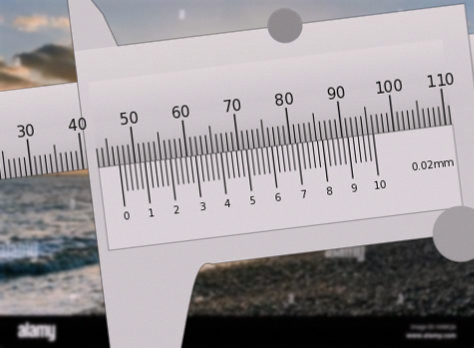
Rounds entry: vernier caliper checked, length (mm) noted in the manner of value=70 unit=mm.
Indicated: value=47.0 unit=mm
